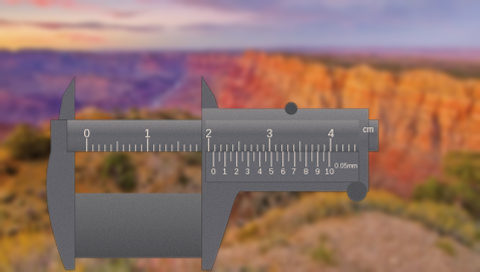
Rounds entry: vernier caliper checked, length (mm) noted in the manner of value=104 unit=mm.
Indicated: value=20.8 unit=mm
